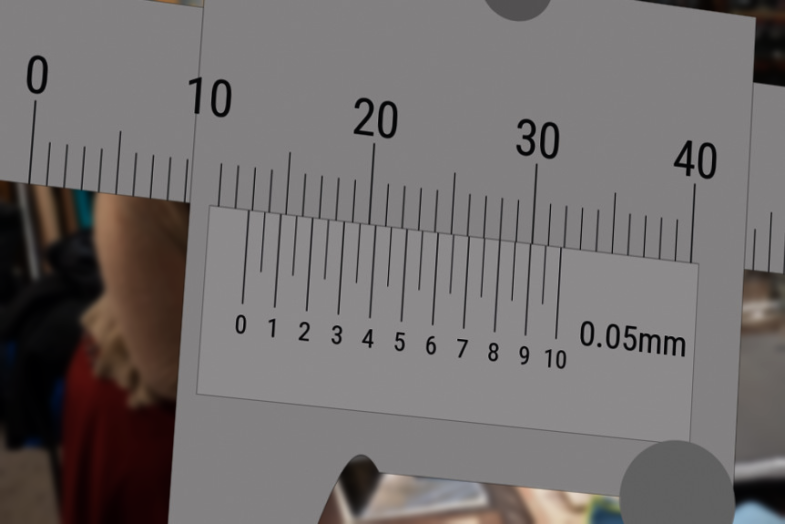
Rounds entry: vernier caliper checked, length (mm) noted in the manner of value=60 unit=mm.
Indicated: value=12.8 unit=mm
